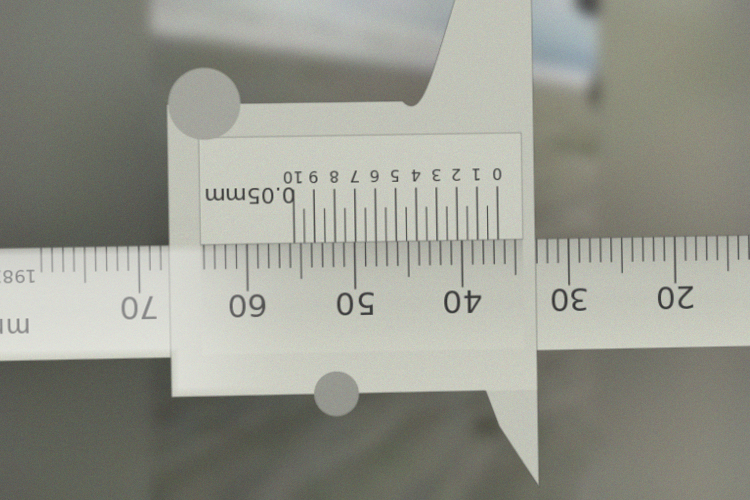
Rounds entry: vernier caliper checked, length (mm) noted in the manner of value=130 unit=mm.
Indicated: value=36.6 unit=mm
